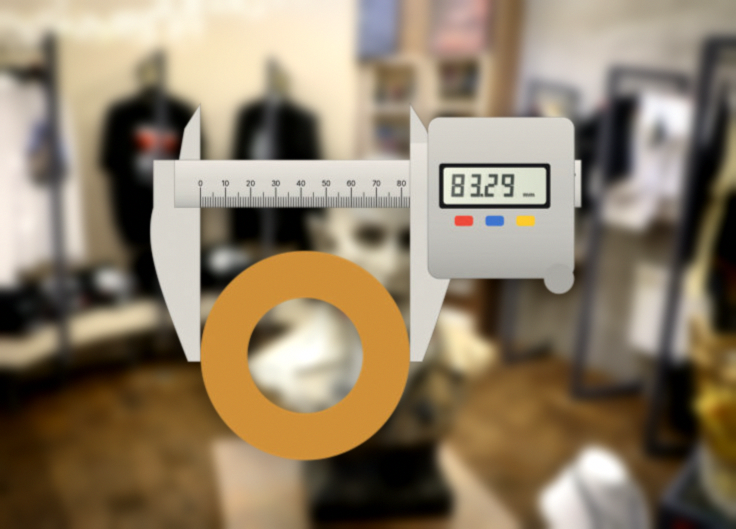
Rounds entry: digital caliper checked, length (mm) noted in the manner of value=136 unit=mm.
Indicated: value=83.29 unit=mm
